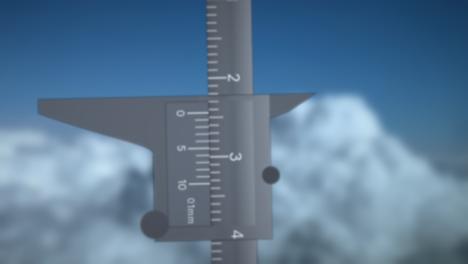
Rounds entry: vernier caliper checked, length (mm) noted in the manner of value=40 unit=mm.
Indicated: value=24.4 unit=mm
